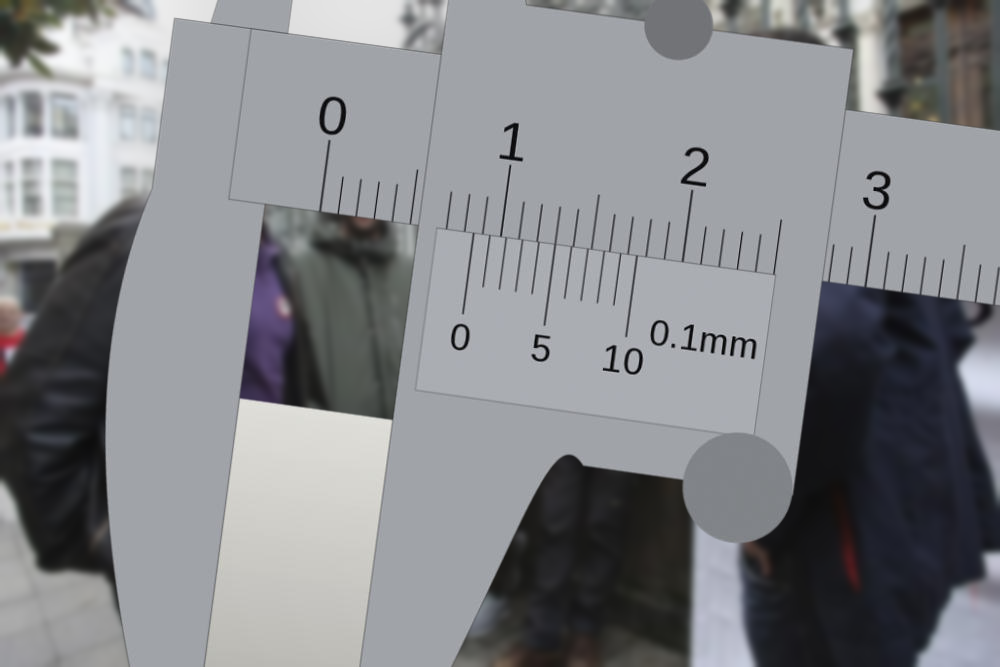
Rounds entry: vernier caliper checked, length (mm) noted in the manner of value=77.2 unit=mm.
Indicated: value=8.5 unit=mm
